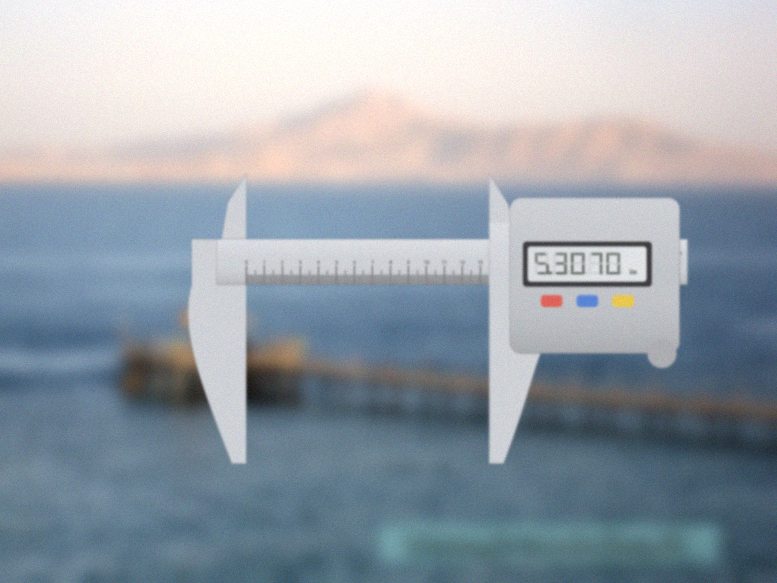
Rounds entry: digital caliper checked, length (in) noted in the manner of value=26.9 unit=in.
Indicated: value=5.3070 unit=in
